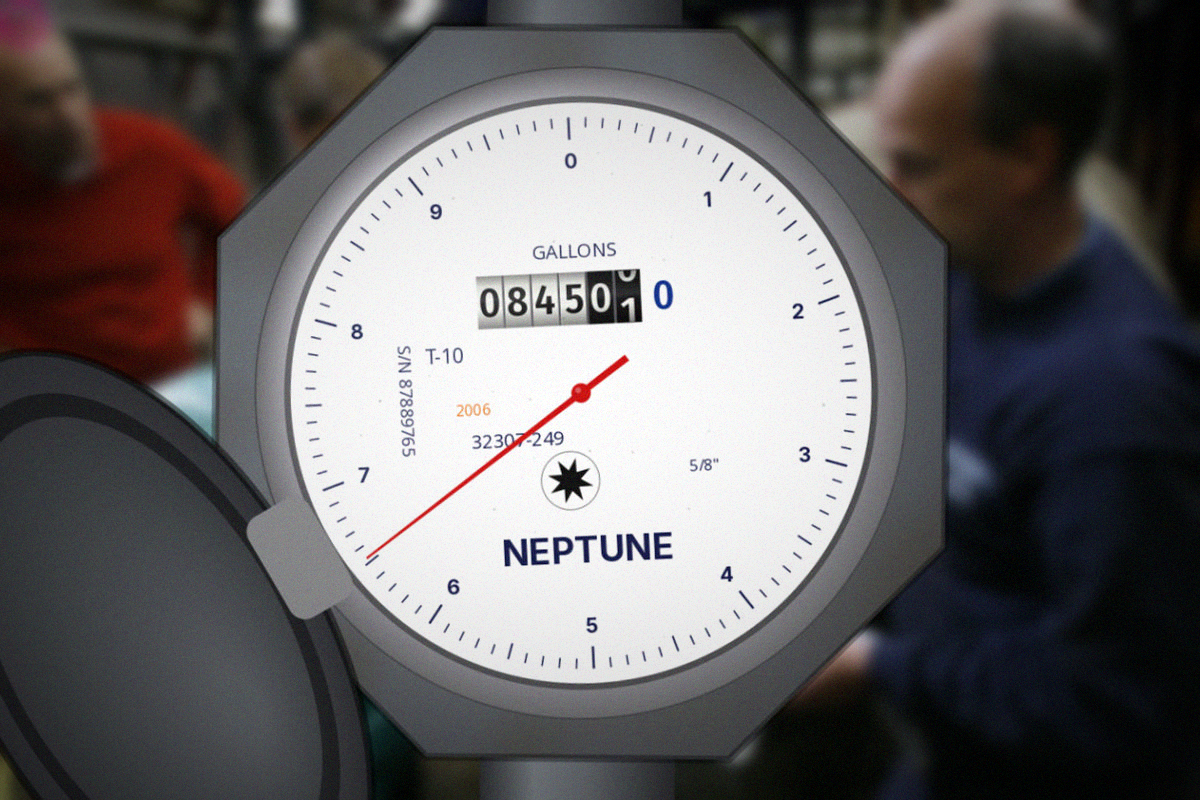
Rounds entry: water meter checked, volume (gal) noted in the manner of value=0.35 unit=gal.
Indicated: value=845006.5 unit=gal
